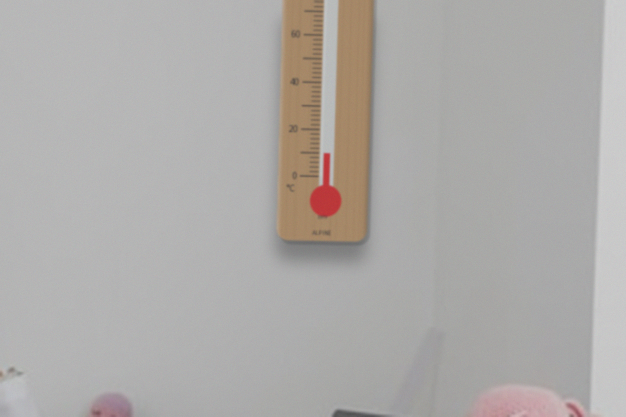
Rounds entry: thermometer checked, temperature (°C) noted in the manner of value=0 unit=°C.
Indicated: value=10 unit=°C
